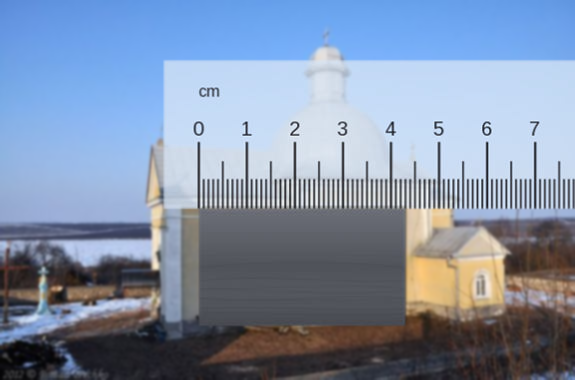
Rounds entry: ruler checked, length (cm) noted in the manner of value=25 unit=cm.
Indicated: value=4.3 unit=cm
